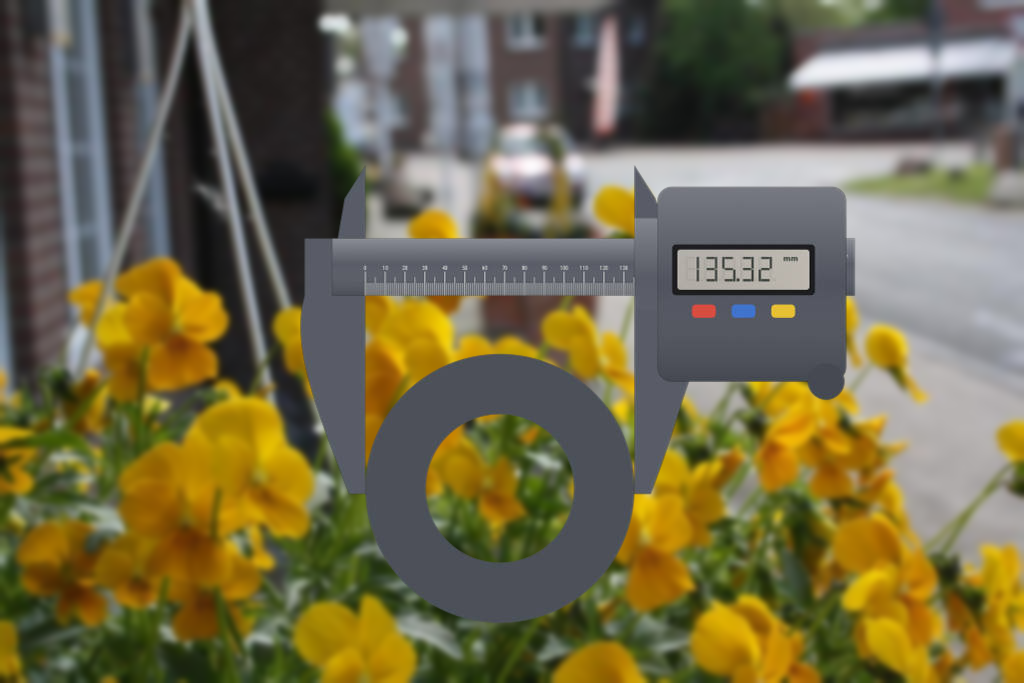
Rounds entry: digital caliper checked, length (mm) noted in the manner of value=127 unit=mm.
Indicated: value=135.32 unit=mm
